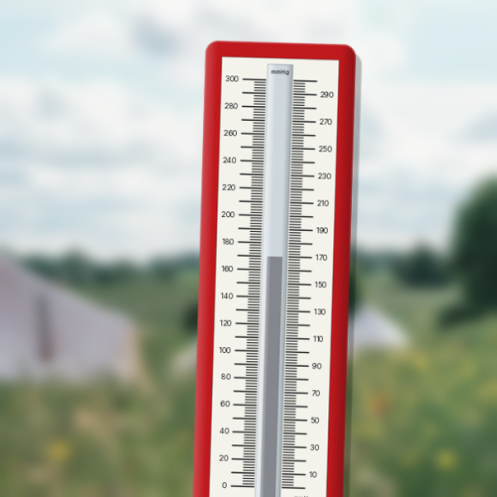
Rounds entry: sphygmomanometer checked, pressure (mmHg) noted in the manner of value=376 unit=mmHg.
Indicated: value=170 unit=mmHg
